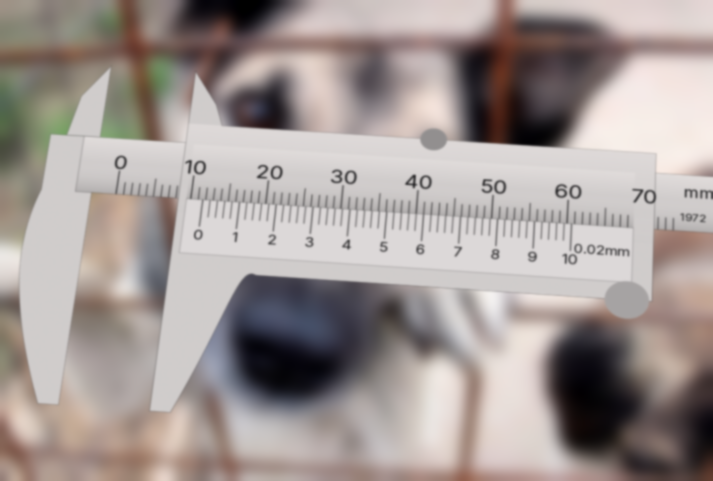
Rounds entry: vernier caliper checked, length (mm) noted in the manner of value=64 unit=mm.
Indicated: value=11.6 unit=mm
